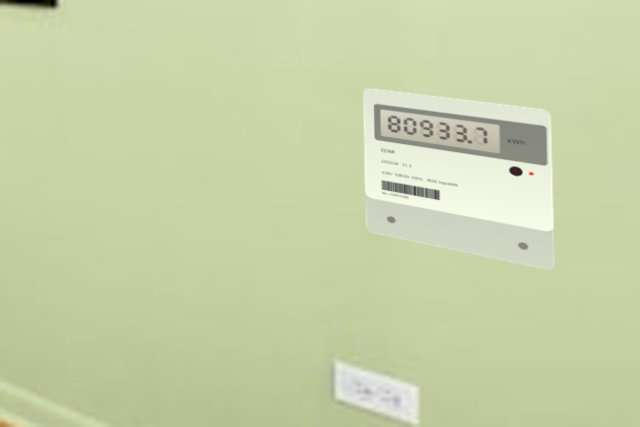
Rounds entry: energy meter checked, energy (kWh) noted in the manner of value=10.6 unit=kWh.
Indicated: value=80933.7 unit=kWh
